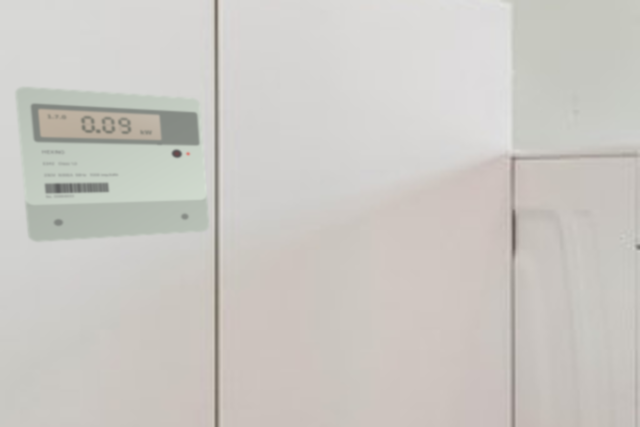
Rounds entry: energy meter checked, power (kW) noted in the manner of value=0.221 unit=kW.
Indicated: value=0.09 unit=kW
